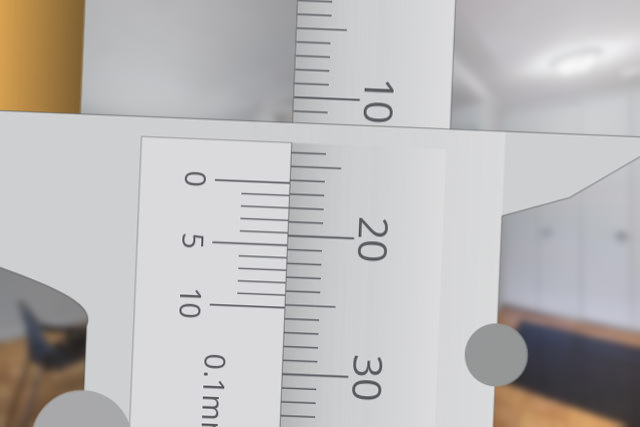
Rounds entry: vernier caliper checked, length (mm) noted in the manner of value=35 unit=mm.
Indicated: value=16.2 unit=mm
